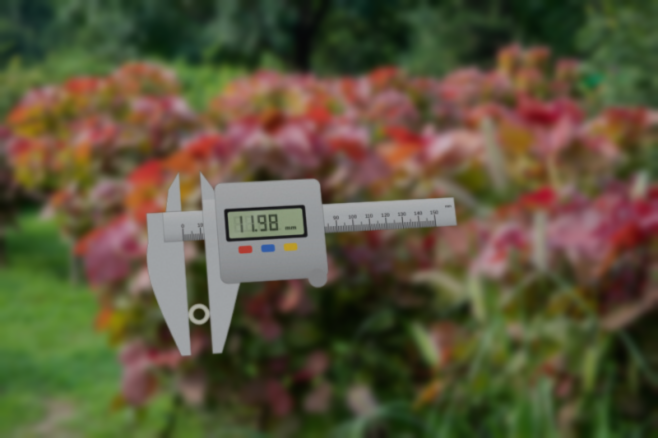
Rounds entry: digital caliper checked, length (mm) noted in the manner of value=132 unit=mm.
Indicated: value=11.98 unit=mm
